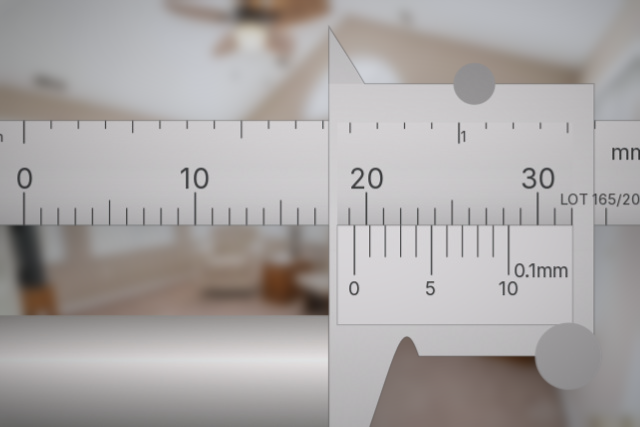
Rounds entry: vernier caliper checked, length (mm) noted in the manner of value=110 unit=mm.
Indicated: value=19.3 unit=mm
